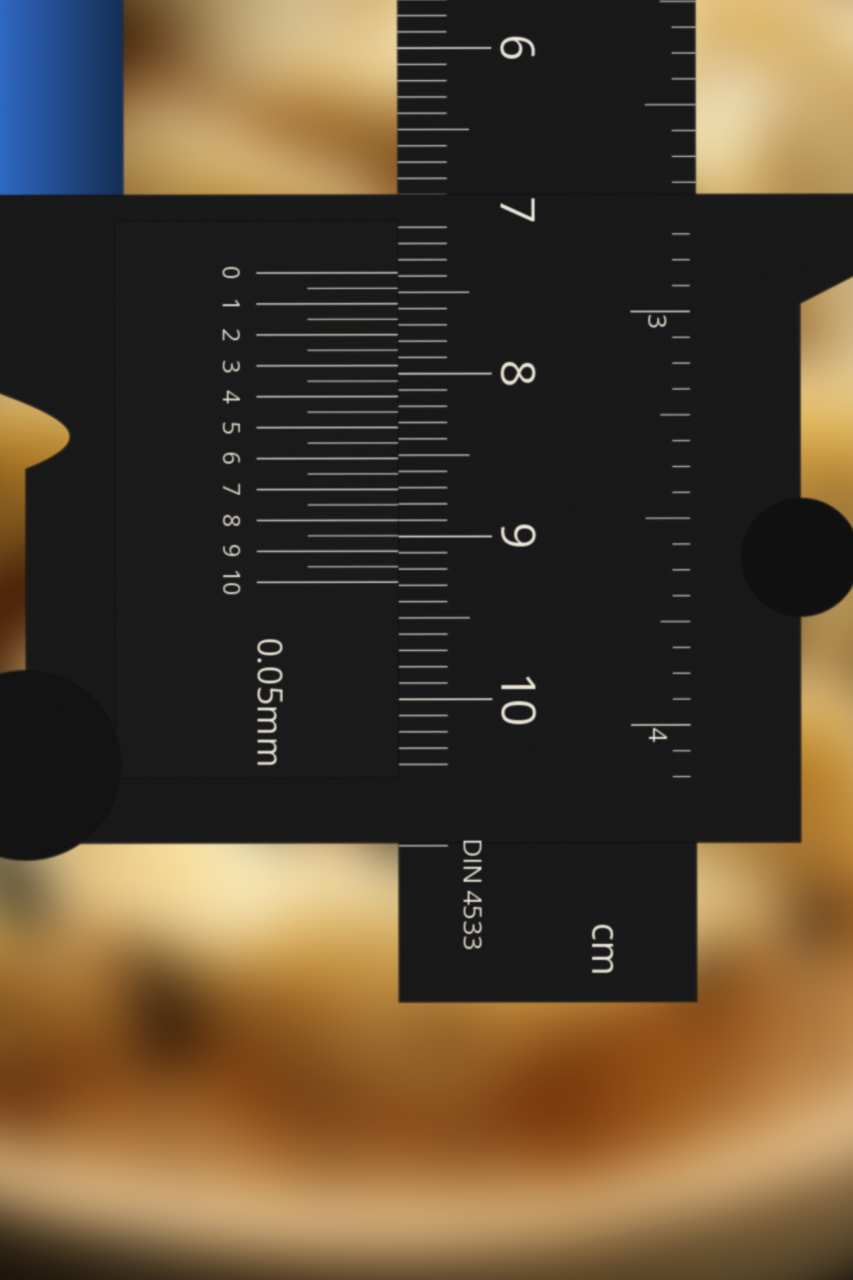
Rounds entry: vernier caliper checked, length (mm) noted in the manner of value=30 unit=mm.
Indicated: value=73.8 unit=mm
